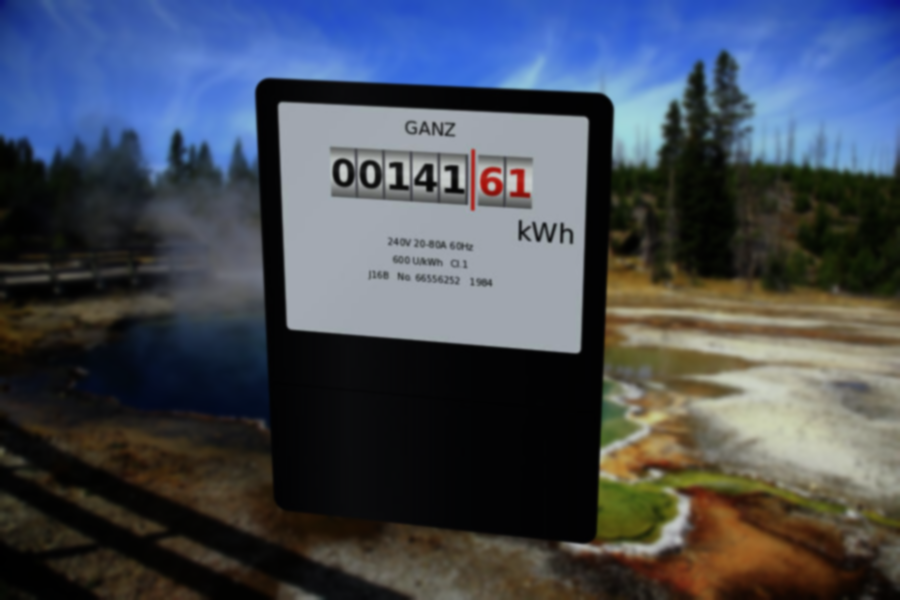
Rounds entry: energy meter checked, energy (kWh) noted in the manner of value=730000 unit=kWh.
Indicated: value=141.61 unit=kWh
